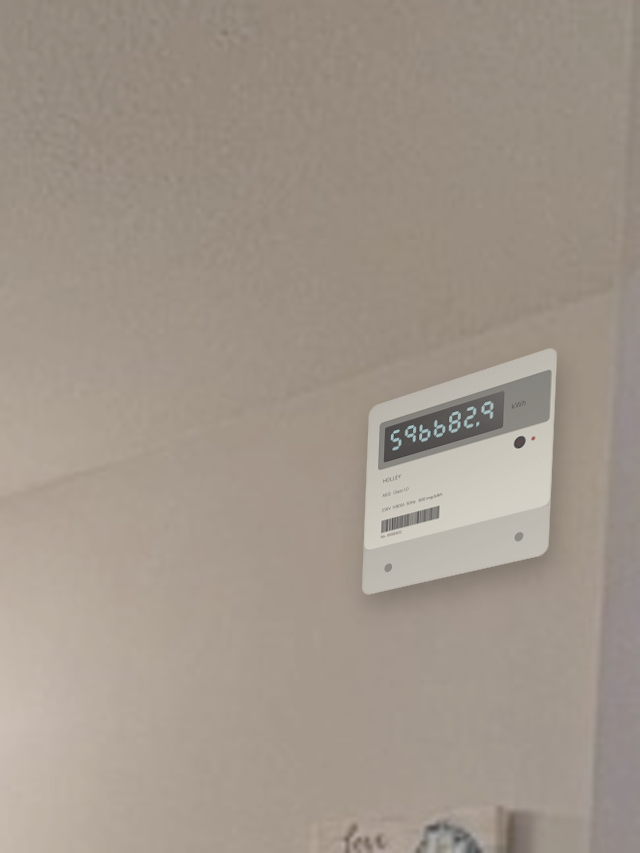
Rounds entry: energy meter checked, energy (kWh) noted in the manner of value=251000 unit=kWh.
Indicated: value=596682.9 unit=kWh
